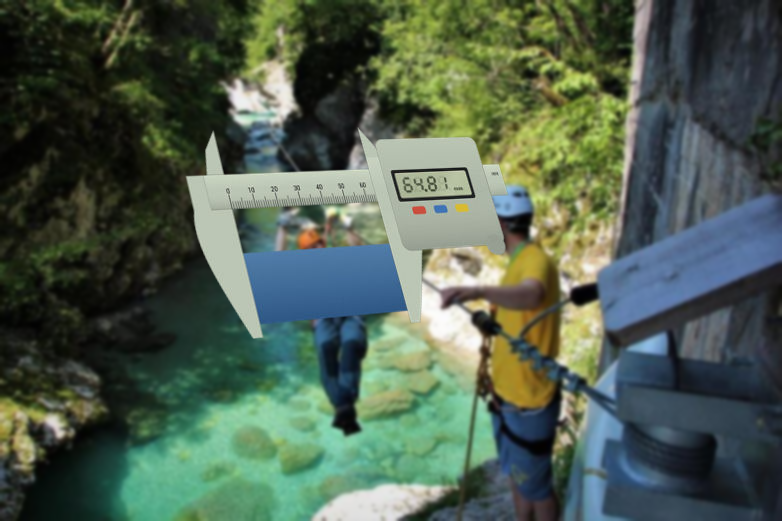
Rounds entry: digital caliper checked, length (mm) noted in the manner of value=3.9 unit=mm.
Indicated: value=64.81 unit=mm
